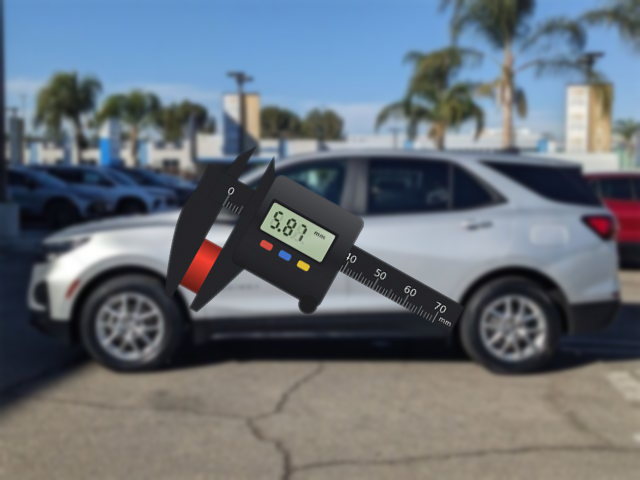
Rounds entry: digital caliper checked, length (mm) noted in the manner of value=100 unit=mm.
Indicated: value=5.87 unit=mm
